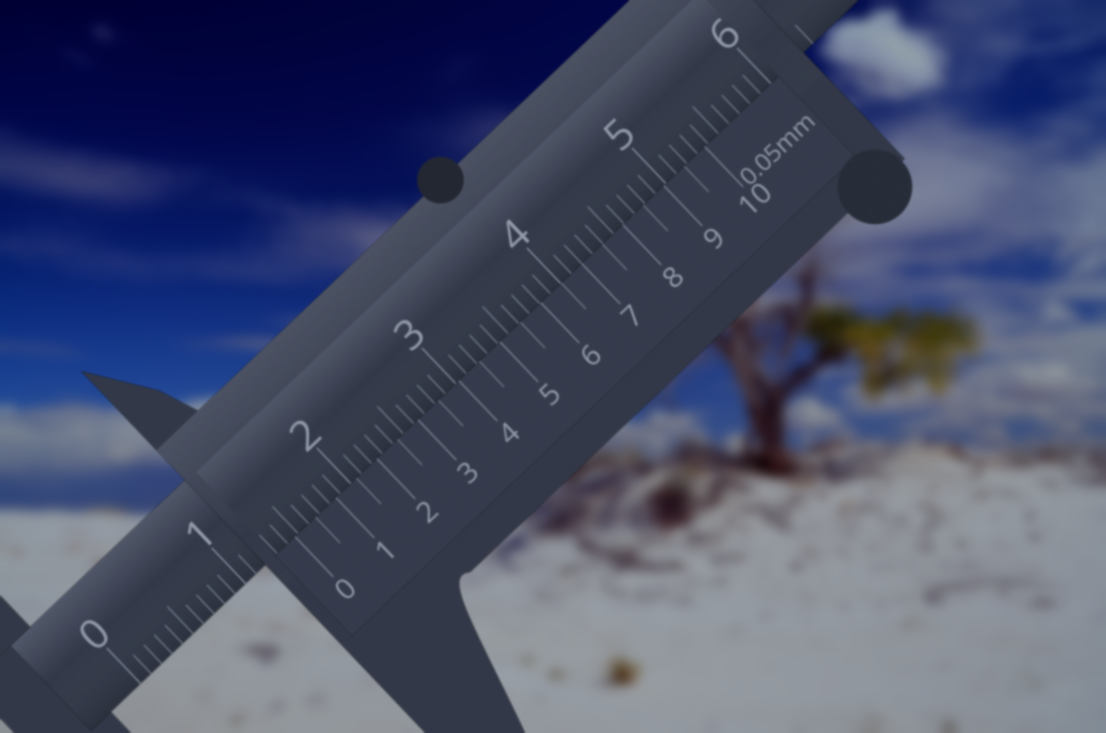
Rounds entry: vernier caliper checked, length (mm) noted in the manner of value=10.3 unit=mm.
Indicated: value=14.7 unit=mm
